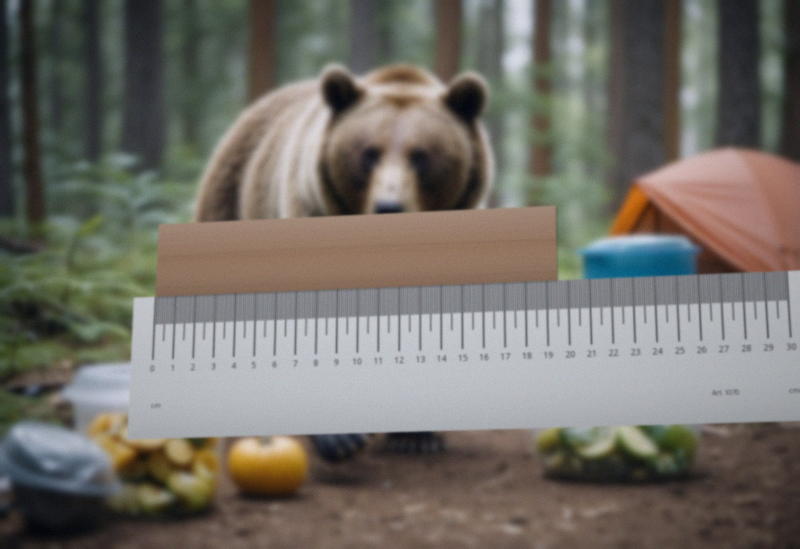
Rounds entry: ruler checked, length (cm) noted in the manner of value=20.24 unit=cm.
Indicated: value=19.5 unit=cm
